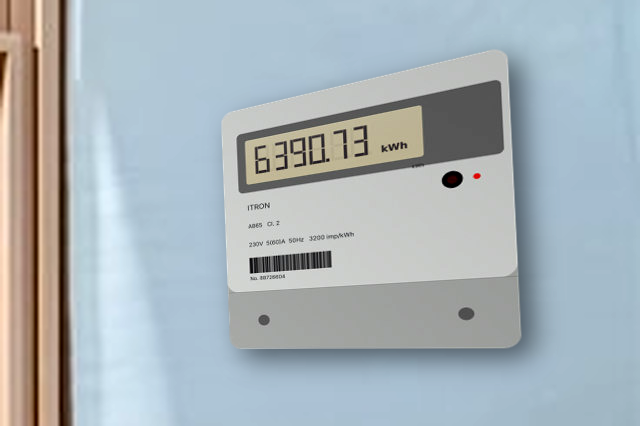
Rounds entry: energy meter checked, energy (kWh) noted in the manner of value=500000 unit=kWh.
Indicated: value=6390.73 unit=kWh
